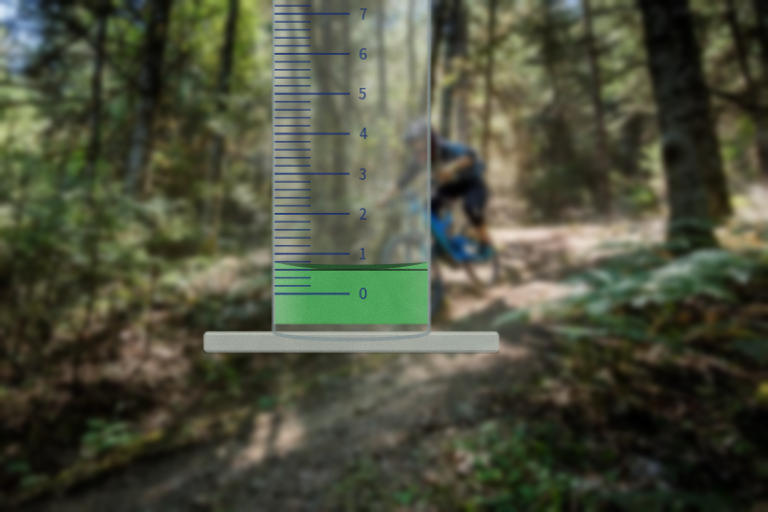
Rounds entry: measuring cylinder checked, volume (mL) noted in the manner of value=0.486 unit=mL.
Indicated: value=0.6 unit=mL
